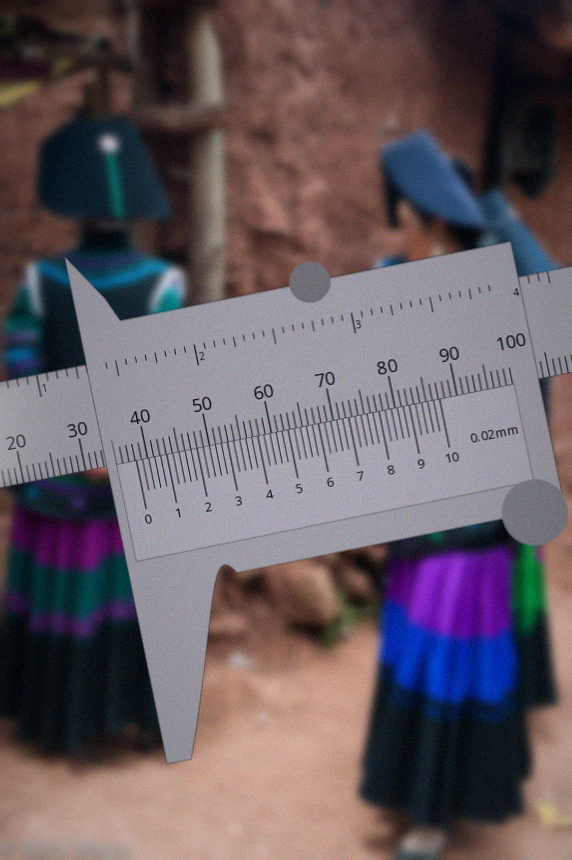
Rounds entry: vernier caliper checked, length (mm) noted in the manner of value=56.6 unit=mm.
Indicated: value=38.2 unit=mm
